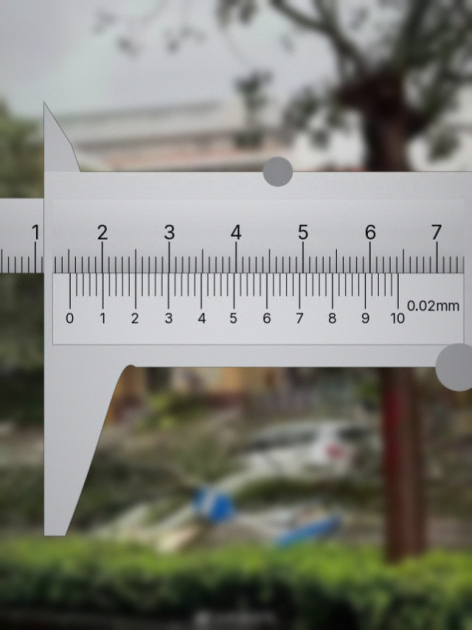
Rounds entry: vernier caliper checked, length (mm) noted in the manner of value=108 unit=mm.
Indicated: value=15.2 unit=mm
